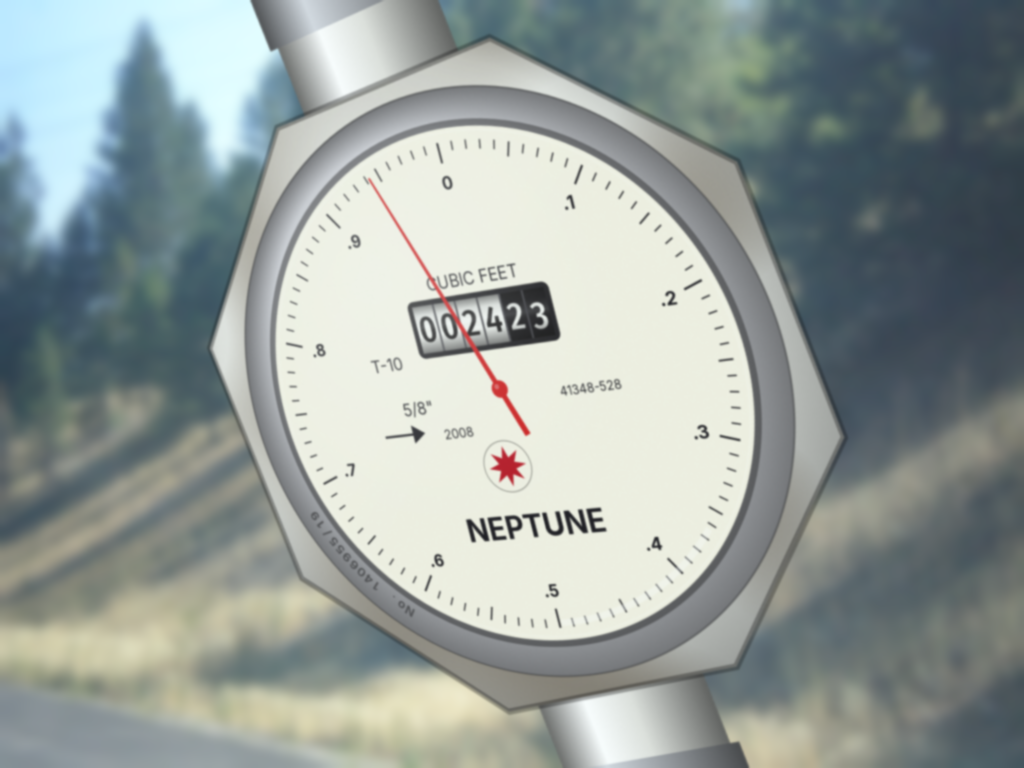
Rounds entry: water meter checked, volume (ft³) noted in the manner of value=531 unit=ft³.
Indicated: value=2422.94 unit=ft³
